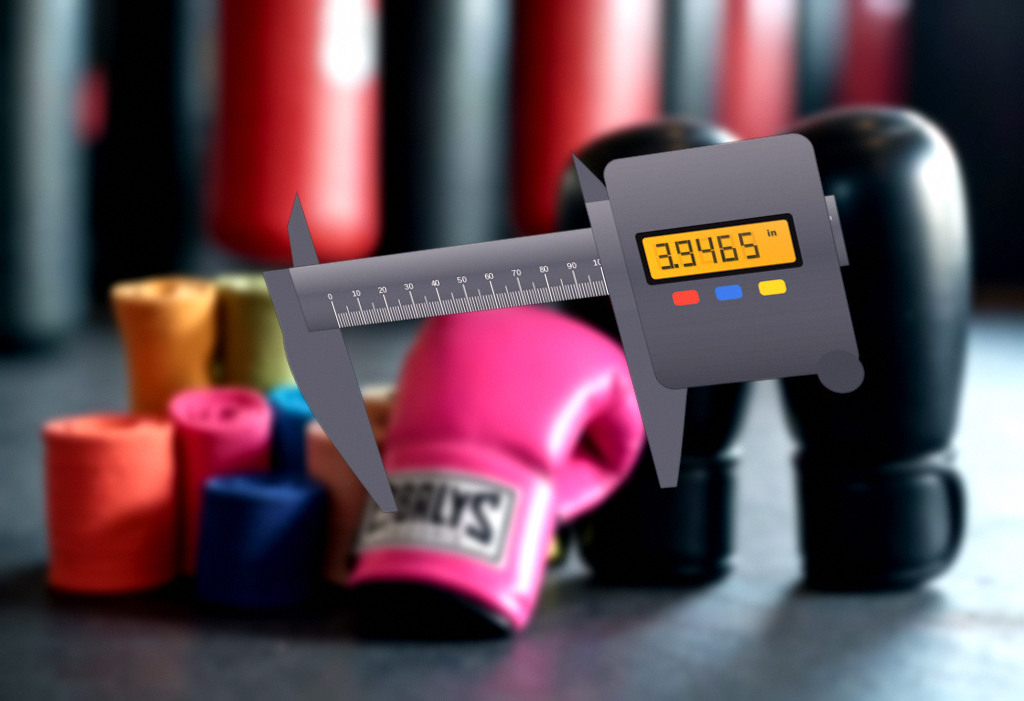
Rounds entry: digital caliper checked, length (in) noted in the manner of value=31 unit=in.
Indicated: value=3.9465 unit=in
